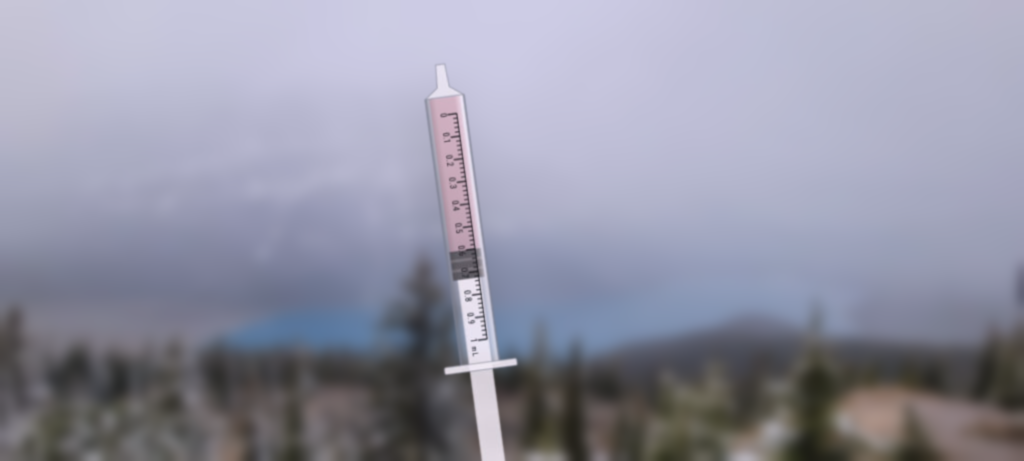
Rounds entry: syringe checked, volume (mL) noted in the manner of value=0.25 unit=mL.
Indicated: value=0.6 unit=mL
